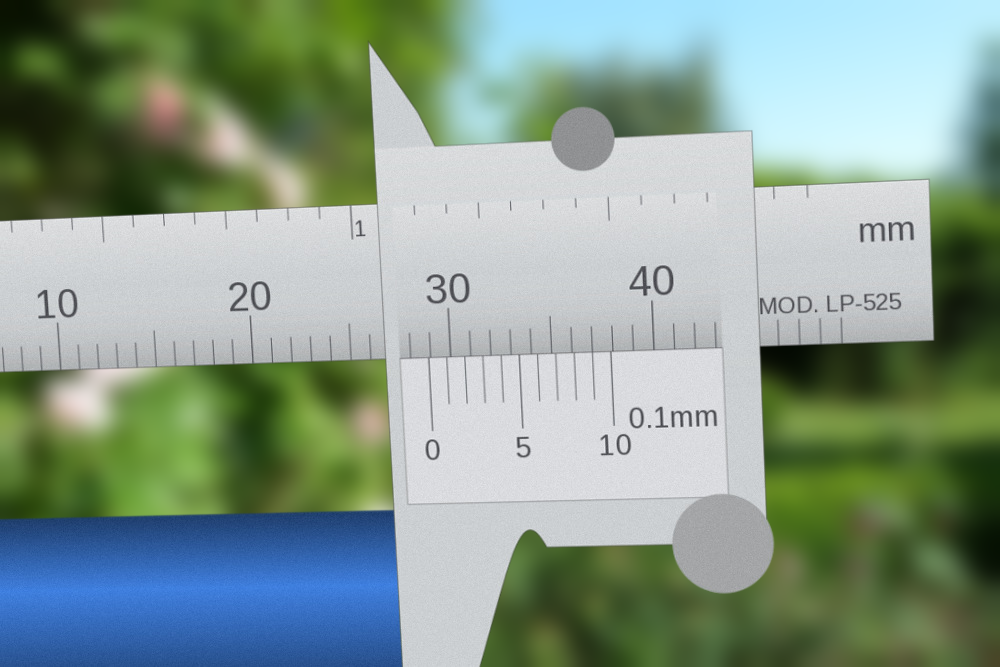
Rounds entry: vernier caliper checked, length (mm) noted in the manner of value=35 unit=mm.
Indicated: value=28.9 unit=mm
